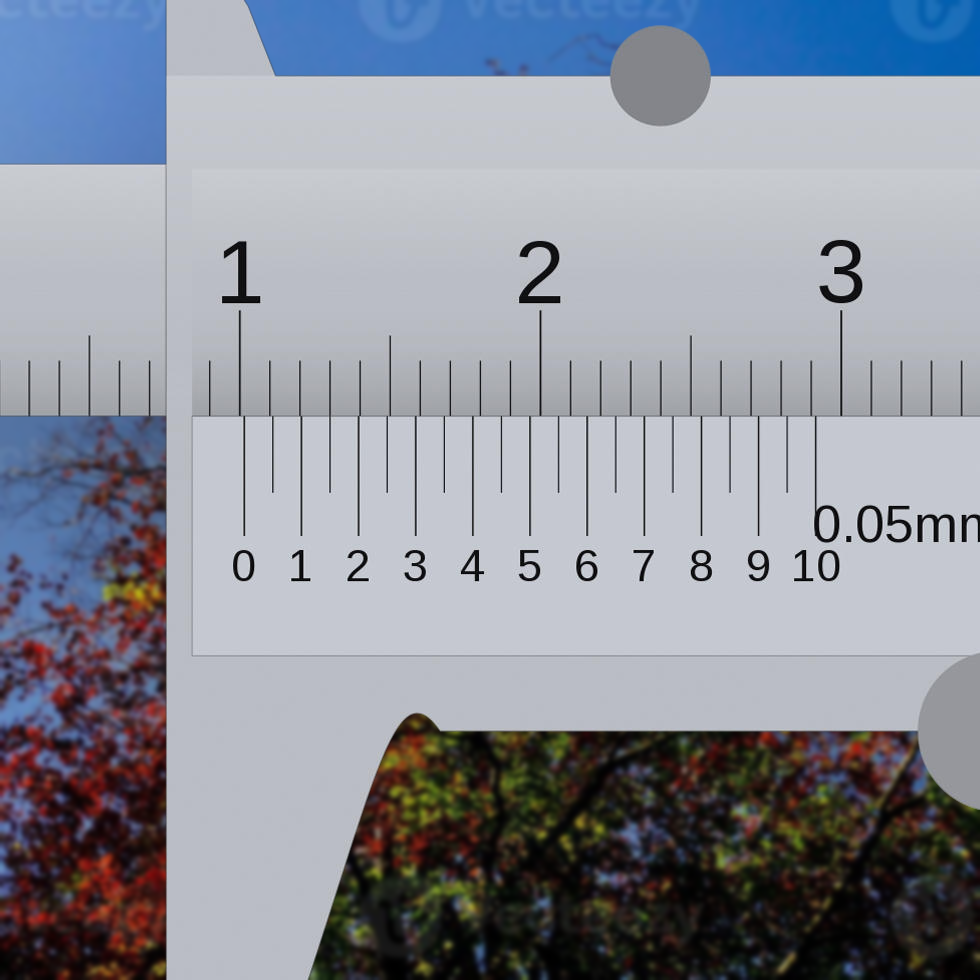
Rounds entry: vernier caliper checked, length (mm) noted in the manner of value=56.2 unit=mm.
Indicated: value=10.15 unit=mm
